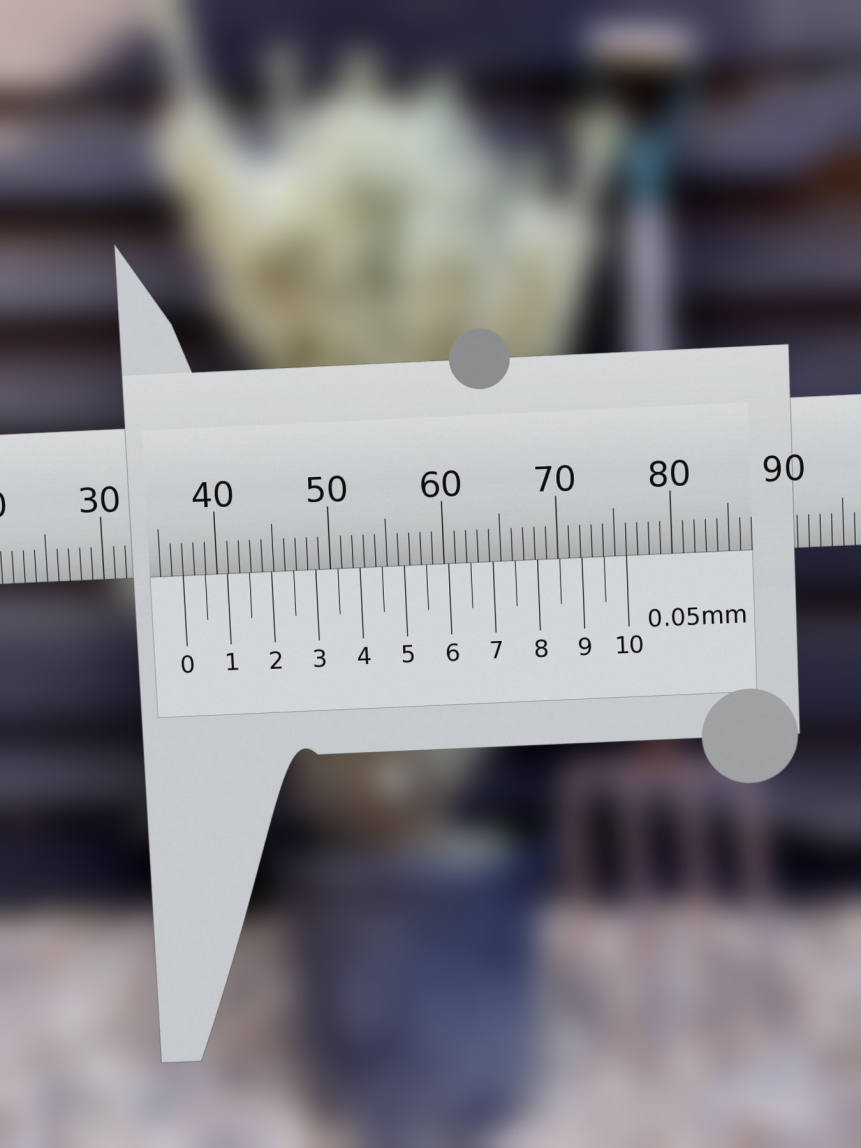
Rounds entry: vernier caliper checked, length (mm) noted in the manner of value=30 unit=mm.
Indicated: value=37.0 unit=mm
